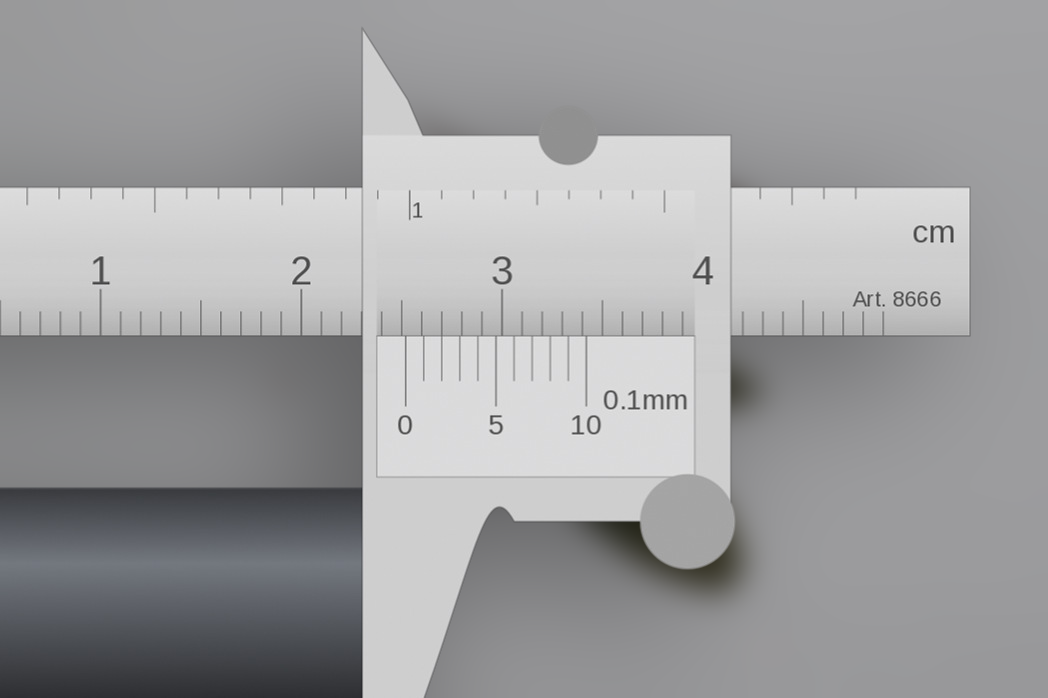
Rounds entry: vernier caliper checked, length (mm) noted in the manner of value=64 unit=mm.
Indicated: value=25.2 unit=mm
